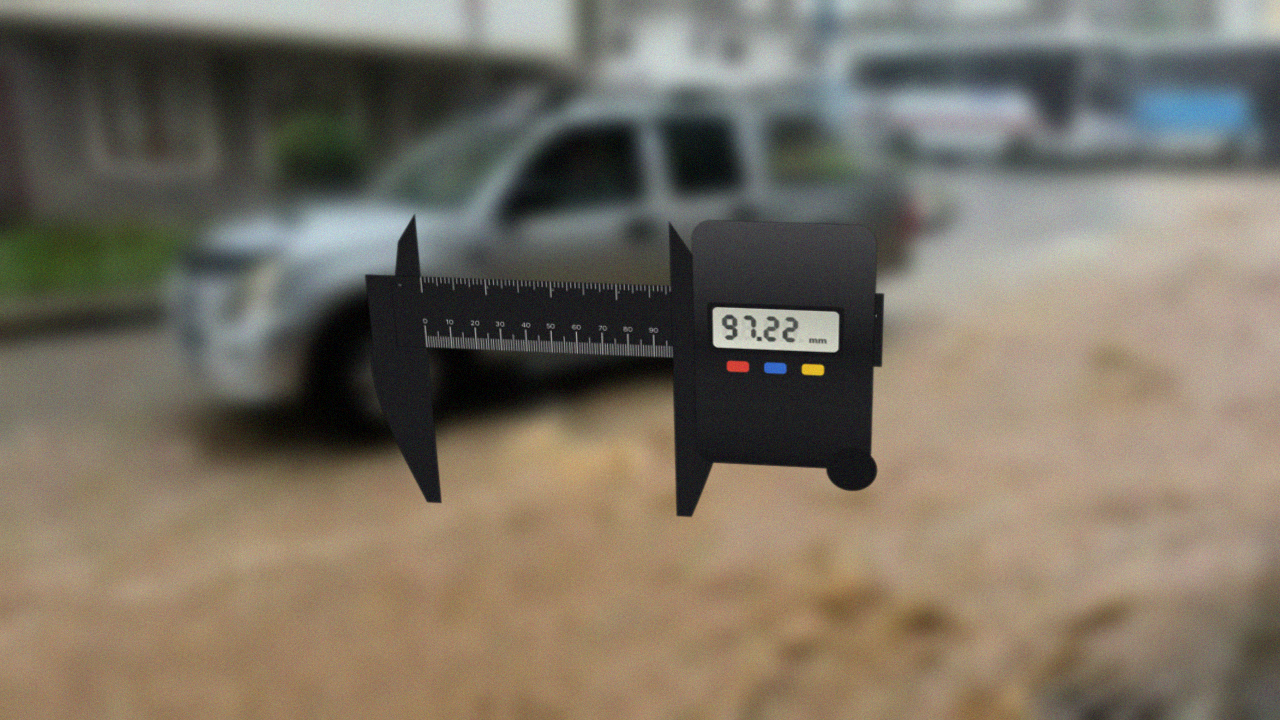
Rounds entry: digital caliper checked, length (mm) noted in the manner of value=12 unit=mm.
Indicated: value=97.22 unit=mm
